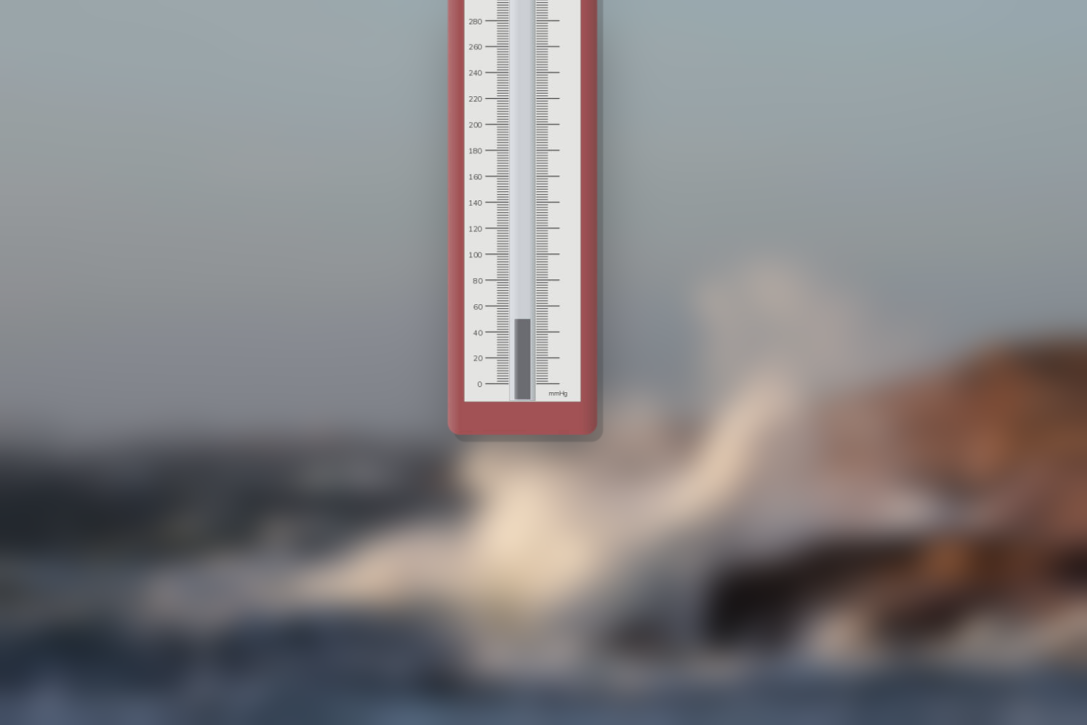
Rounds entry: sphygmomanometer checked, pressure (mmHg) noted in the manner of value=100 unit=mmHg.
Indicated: value=50 unit=mmHg
